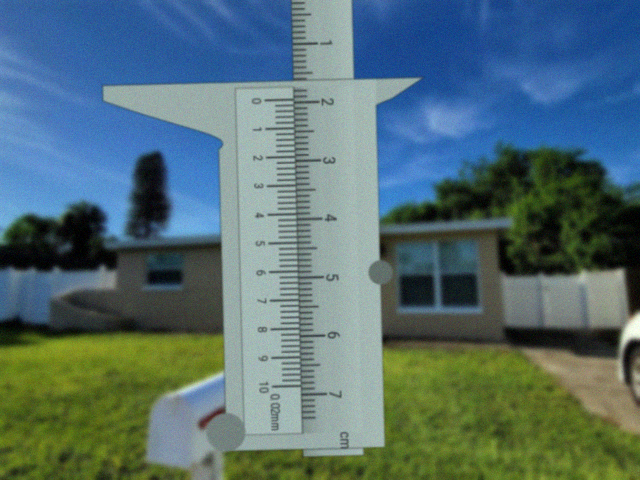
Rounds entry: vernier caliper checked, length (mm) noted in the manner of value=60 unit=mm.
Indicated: value=19.5 unit=mm
